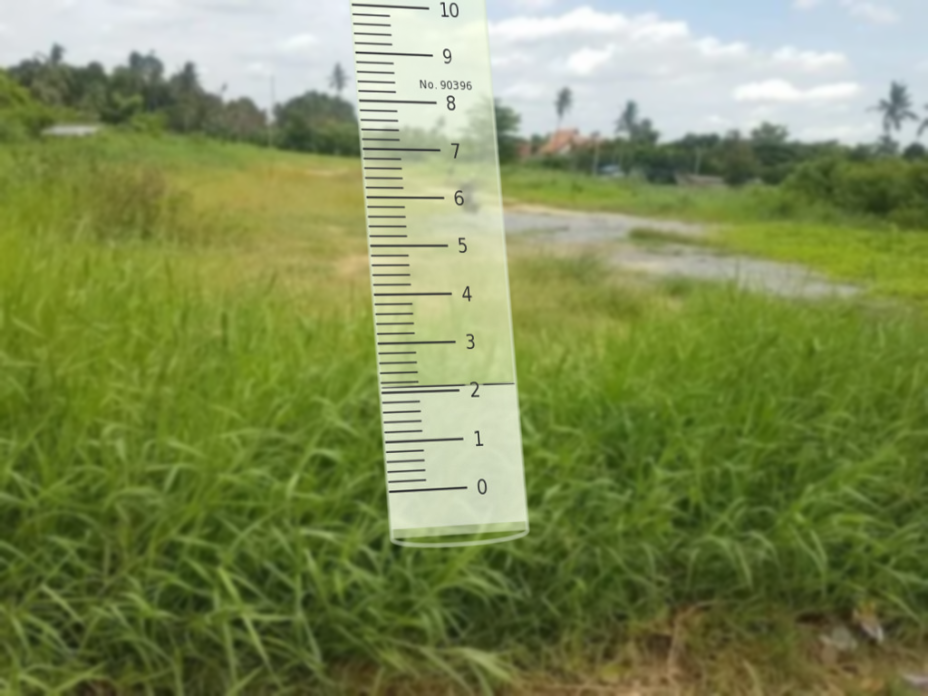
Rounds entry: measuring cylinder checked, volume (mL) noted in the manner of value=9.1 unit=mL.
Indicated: value=2.1 unit=mL
